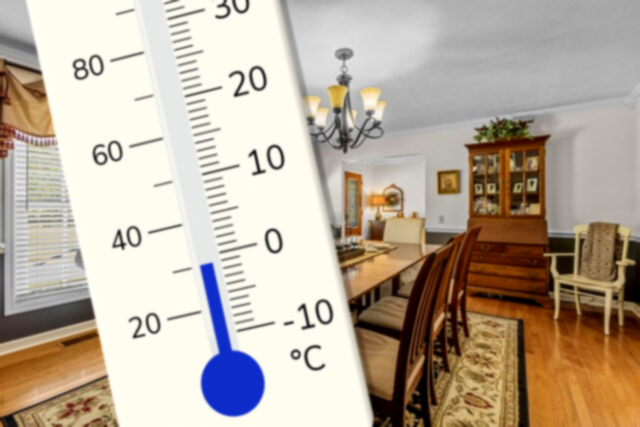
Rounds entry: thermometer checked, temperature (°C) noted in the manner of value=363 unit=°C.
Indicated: value=-1 unit=°C
